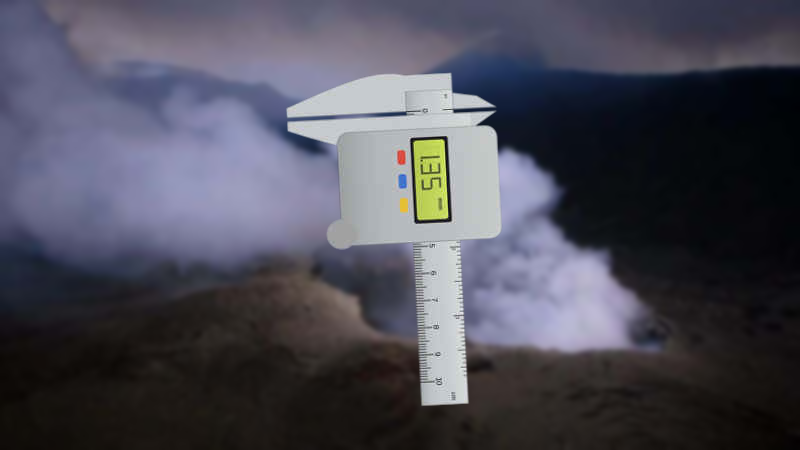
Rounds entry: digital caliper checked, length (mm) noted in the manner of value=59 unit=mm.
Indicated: value=1.35 unit=mm
